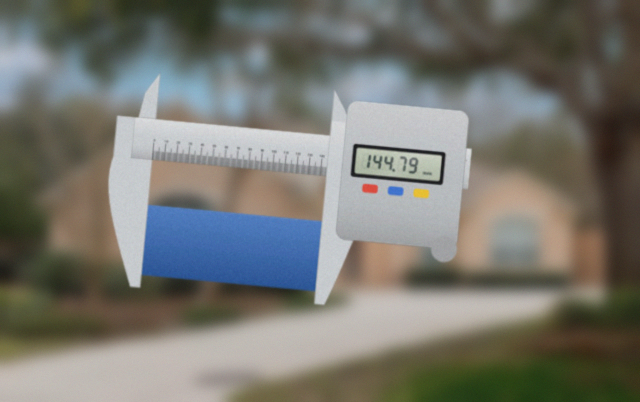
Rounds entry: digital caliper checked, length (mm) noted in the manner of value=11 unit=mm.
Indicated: value=144.79 unit=mm
